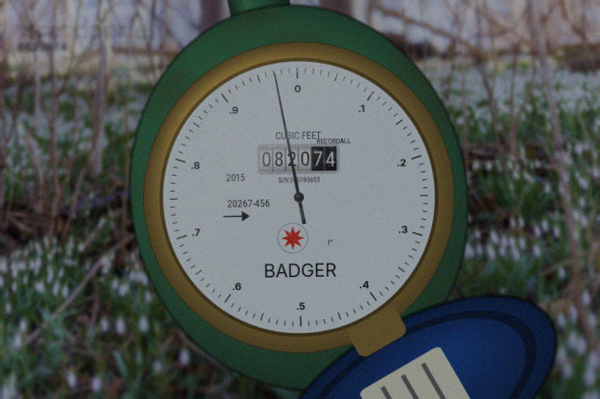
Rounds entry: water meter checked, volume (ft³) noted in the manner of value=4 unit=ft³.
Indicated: value=82073.97 unit=ft³
